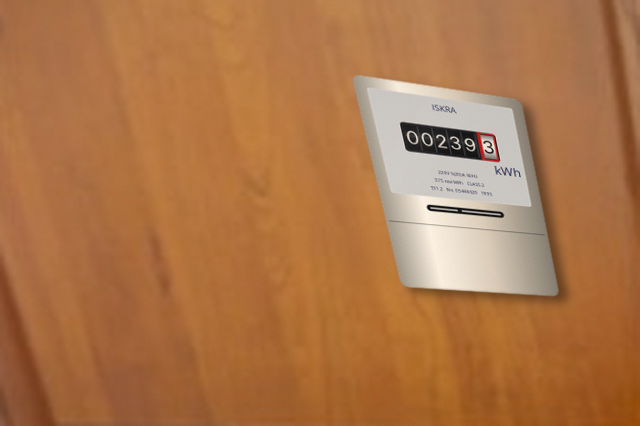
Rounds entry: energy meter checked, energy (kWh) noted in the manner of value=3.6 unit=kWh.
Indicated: value=239.3 unit=kWh
